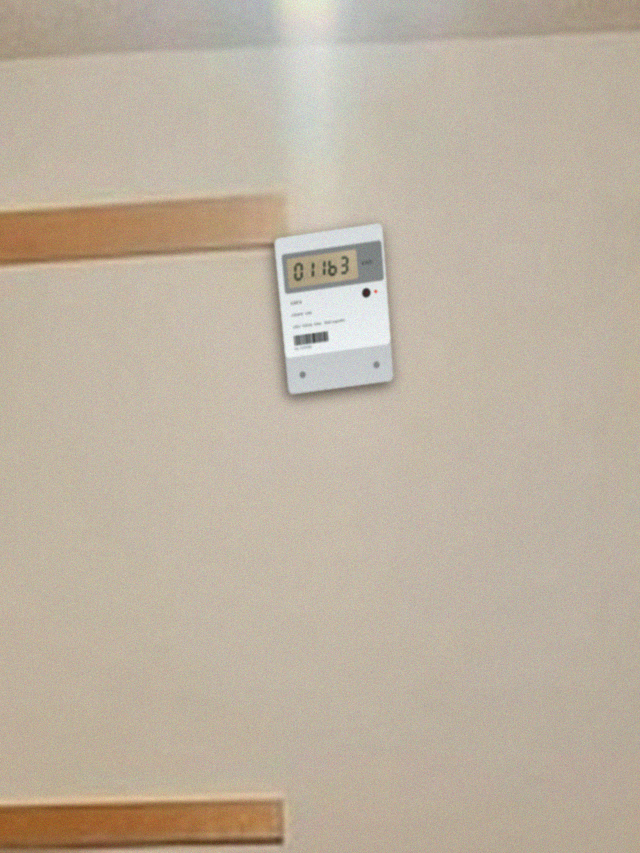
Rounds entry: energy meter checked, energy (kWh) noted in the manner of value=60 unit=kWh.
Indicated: value=1163 unit=kWh
